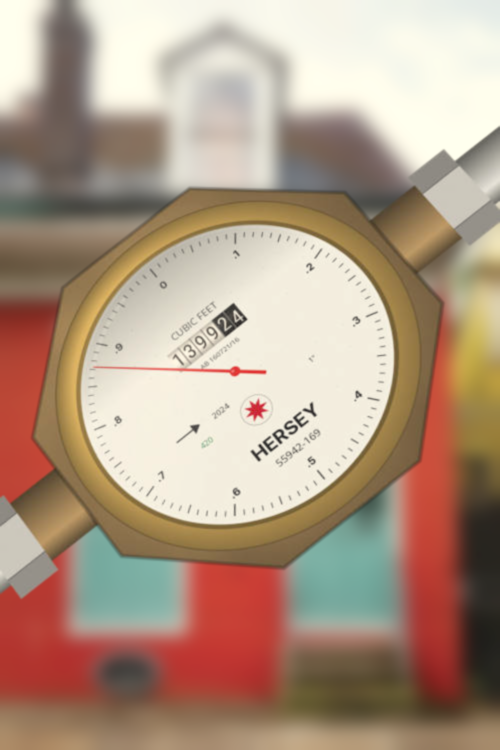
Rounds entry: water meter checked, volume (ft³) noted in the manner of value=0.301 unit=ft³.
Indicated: value=139923.87 unit=ft³
